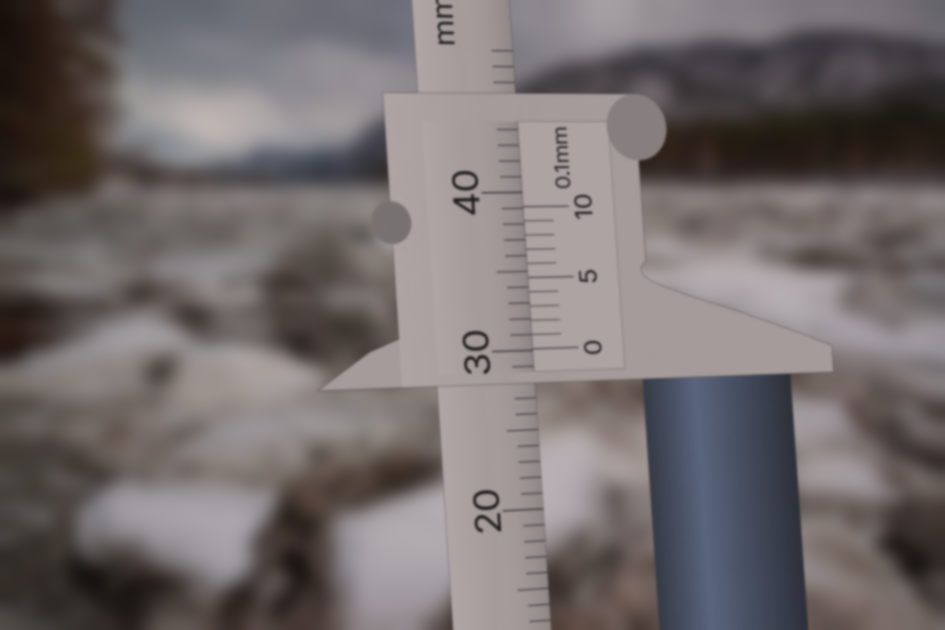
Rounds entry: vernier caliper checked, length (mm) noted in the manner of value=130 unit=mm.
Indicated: value=30.1 unit=mm
